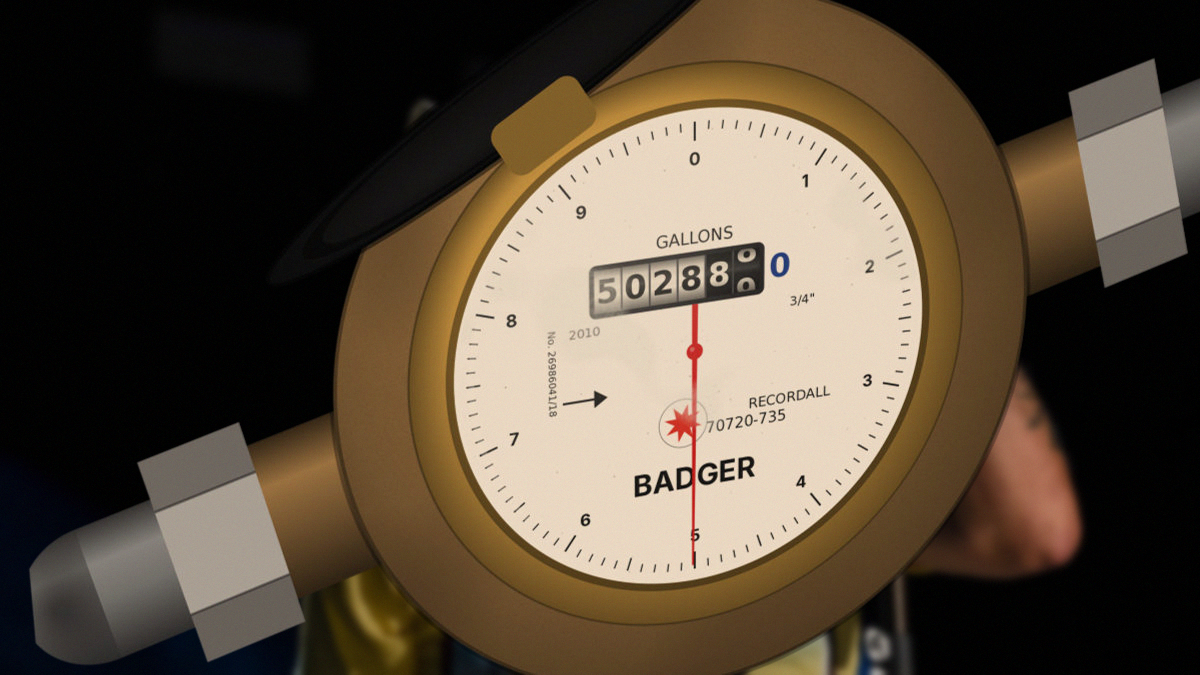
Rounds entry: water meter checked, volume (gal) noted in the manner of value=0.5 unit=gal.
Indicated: value=5028885.0 unit=gal
